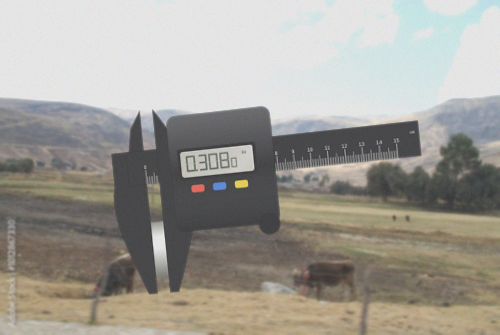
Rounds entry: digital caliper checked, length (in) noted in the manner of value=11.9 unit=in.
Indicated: value=0.3080 unit=in
